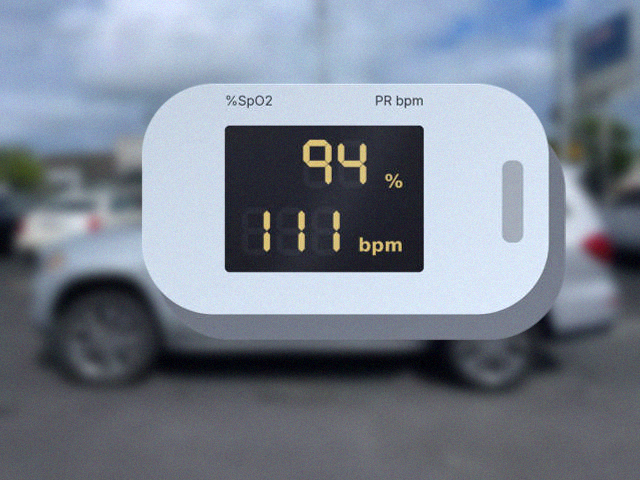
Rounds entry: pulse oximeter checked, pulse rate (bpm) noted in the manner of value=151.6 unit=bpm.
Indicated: value=111 unit=bpm
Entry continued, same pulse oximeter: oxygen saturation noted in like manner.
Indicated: value=94 unit=%
